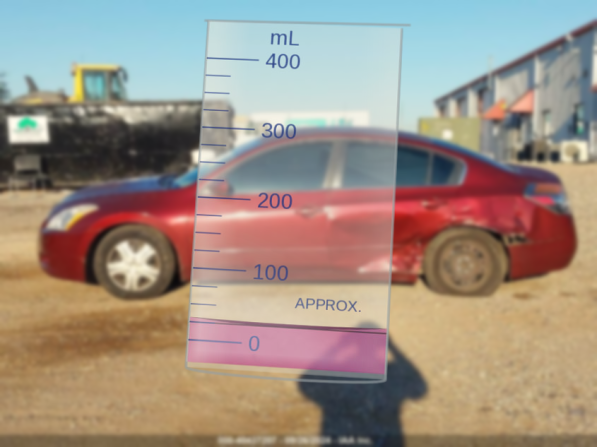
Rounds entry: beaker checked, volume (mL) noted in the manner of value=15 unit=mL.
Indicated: value=25 unit=mL
